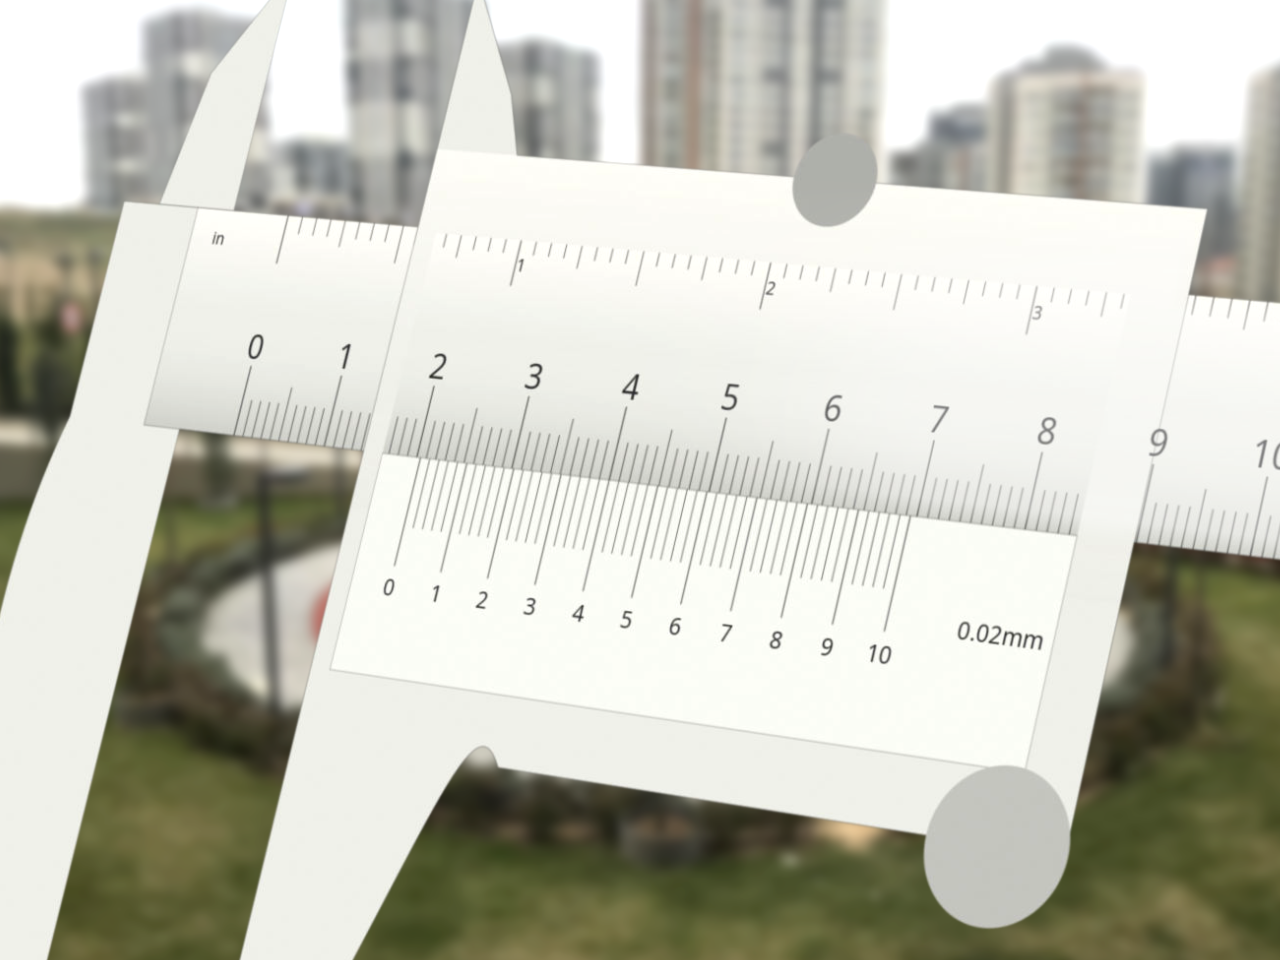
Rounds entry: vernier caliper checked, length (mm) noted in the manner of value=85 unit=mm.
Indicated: value=20.4 unit=mm
